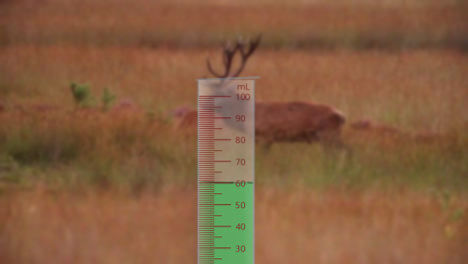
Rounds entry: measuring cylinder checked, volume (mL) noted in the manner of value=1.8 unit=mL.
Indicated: value=60 unit=mL
